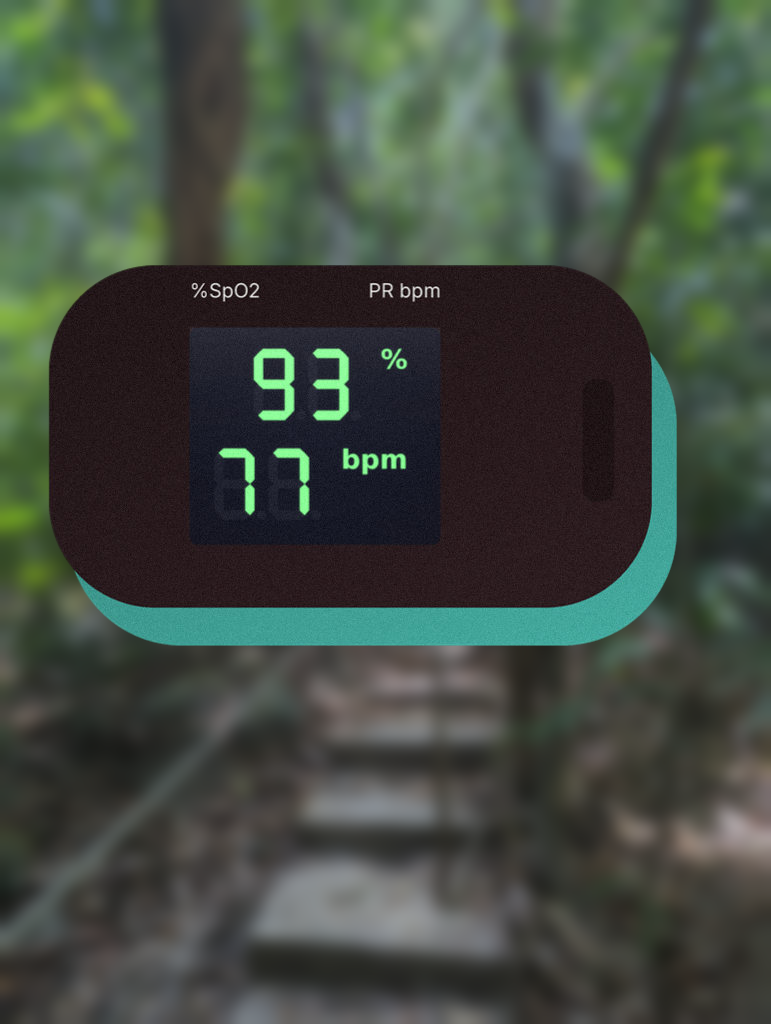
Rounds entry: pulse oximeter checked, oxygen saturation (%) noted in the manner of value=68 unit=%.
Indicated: value=93 unit=%
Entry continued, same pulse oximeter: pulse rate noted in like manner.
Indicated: value=77 unit=bpm
